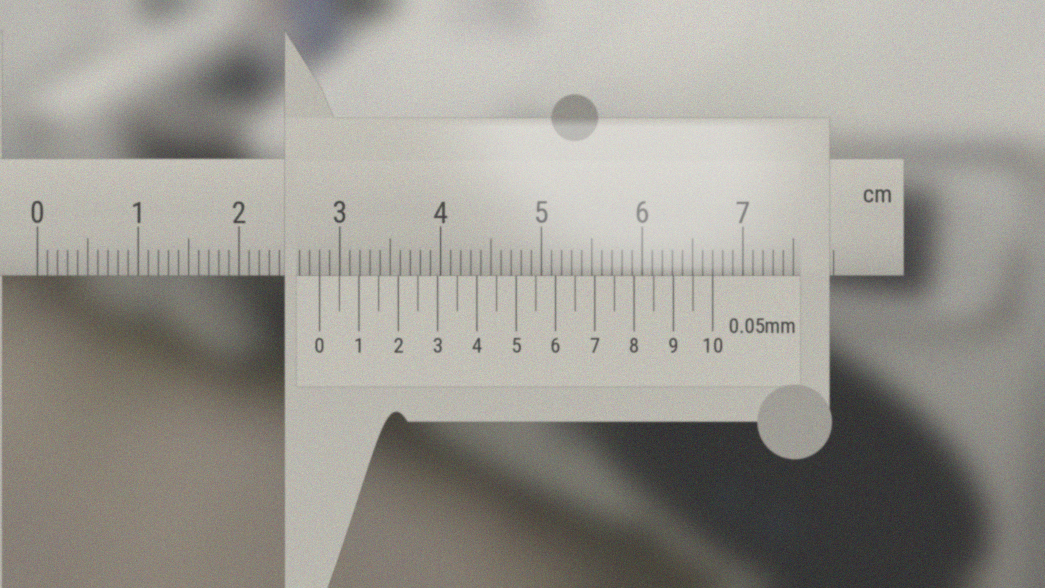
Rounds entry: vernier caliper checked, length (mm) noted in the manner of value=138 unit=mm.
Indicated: value=28.0 unit=mm
